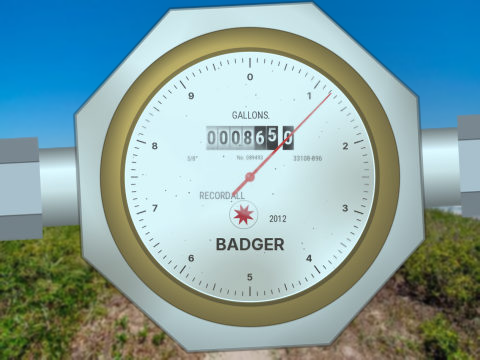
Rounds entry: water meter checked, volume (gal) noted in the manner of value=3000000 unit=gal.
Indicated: value=8651.2 unit=gal
